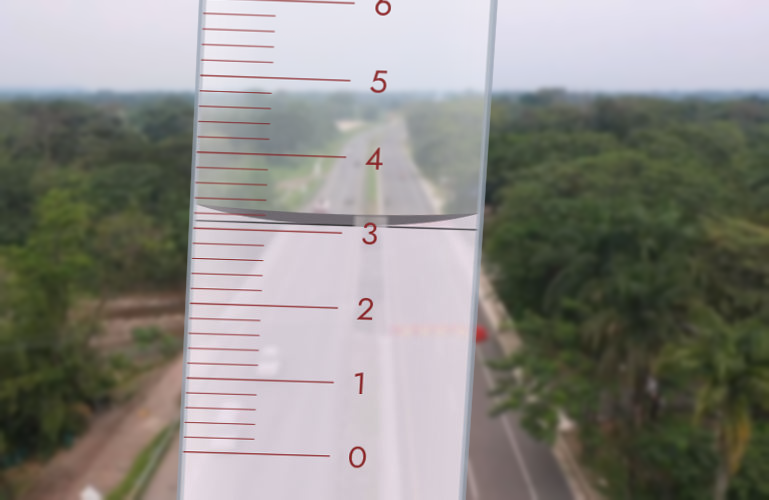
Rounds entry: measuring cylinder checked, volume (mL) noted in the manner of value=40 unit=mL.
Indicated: value=3.1 unit=mL
